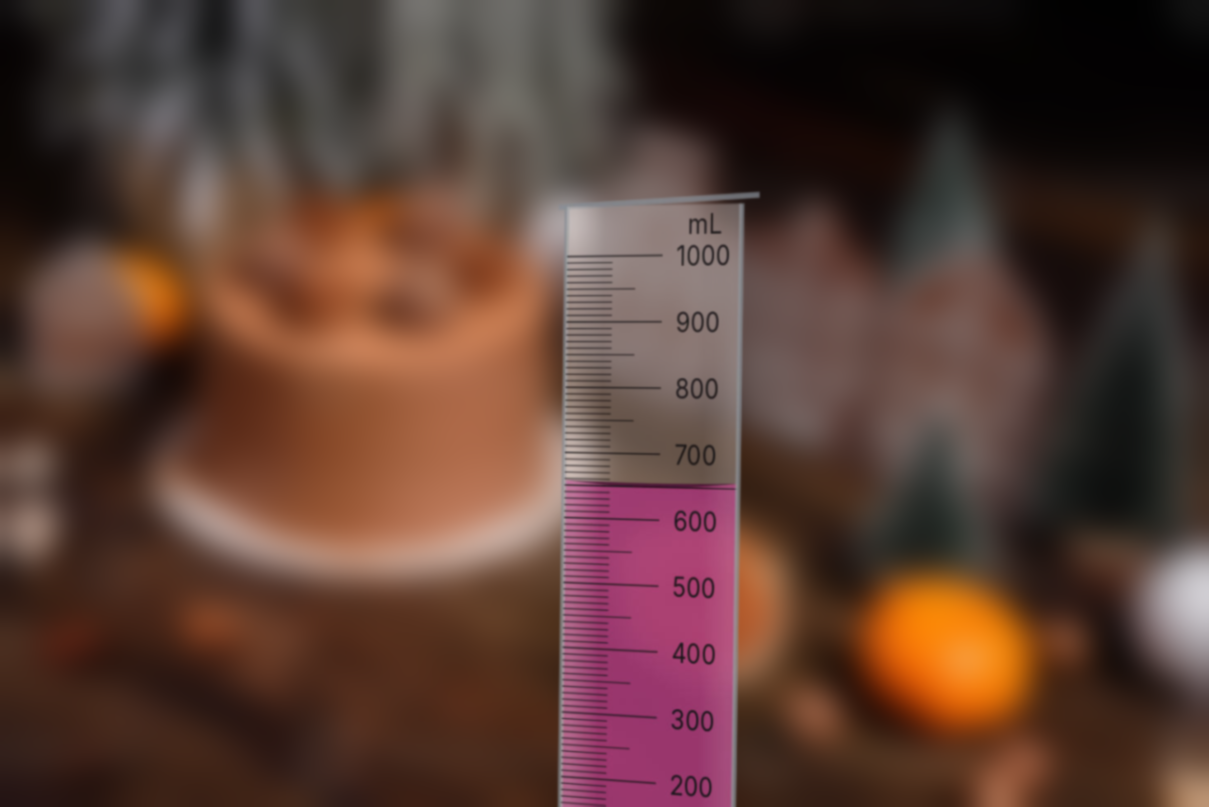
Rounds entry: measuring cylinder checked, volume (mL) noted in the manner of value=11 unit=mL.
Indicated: value=650 unit=mL
